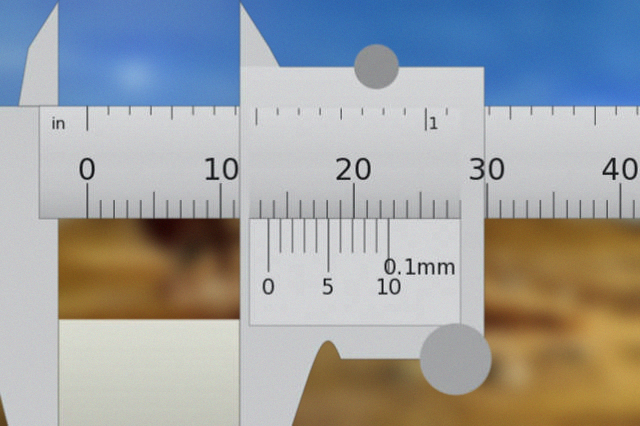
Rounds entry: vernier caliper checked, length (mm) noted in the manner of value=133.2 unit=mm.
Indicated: value=13.6 unit=mm
